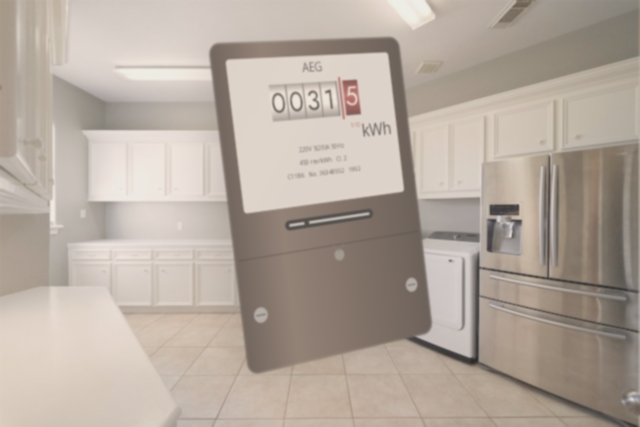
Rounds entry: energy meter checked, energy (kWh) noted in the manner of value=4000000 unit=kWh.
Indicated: value=31.5 unit=kWh
